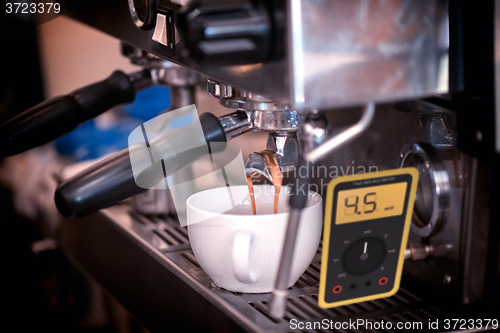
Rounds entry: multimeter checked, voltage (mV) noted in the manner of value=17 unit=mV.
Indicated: value=4.5 unit=mV
